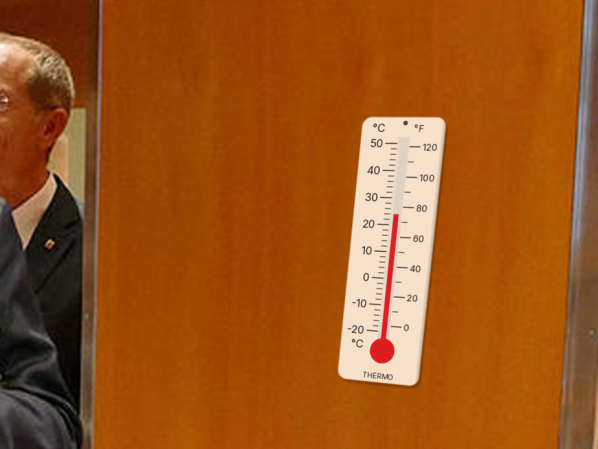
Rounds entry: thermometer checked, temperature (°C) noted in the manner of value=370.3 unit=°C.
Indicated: value=24 unit=°C
